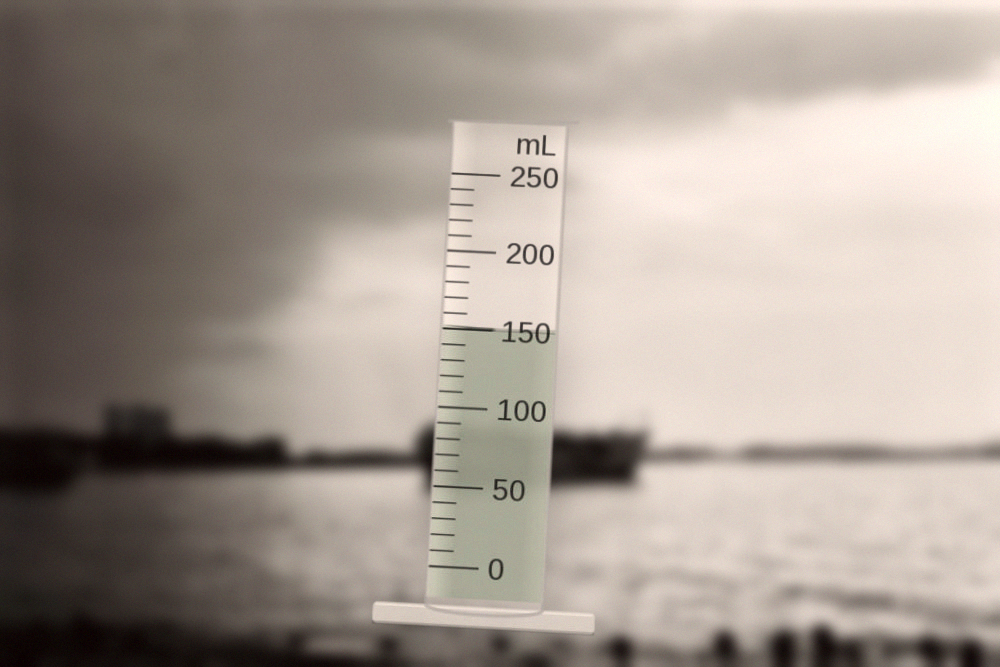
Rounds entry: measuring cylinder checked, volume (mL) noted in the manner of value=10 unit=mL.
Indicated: value=150 unit=mL
